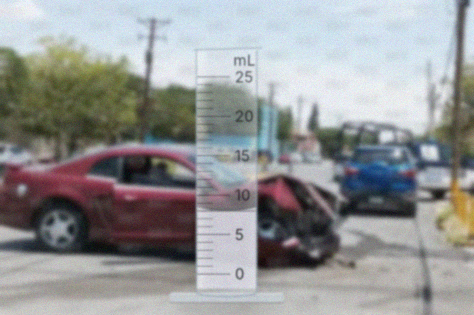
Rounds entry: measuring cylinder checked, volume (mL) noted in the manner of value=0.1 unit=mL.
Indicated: value=8 unit=mL
